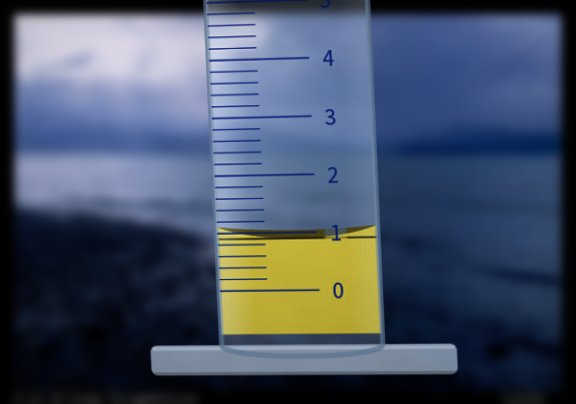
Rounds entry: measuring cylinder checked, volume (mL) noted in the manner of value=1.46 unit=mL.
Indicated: value=0.9 unit=mL
